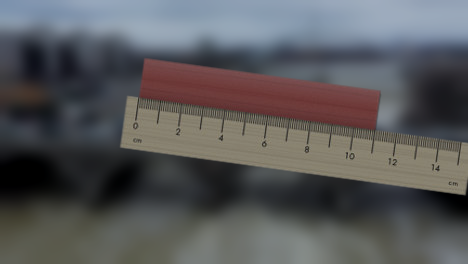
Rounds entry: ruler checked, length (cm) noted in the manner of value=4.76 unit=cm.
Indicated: value=11 unit=cm
